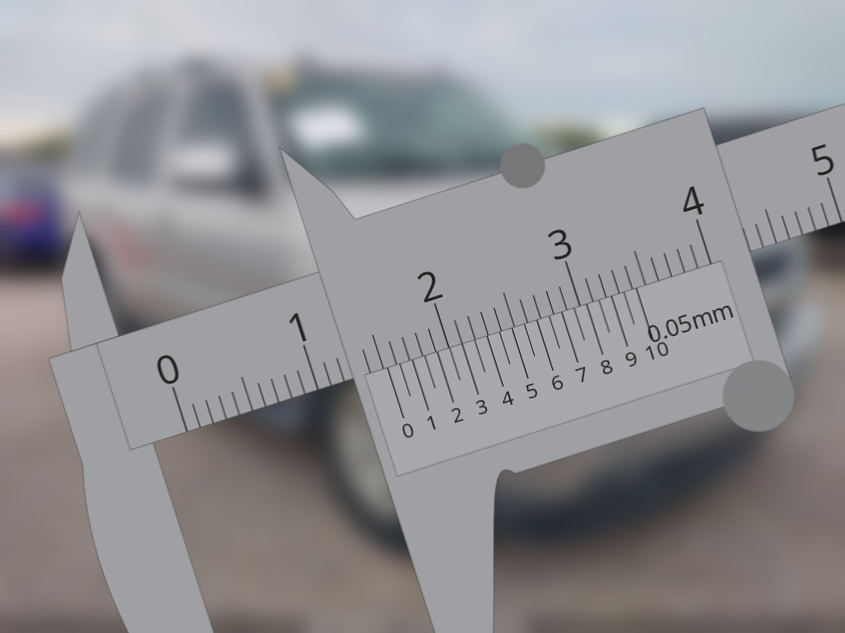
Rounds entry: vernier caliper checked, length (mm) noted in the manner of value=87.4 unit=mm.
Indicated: value=15.3 unit=mm
